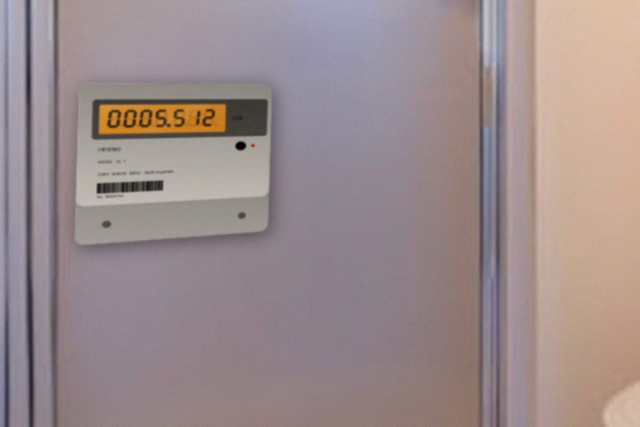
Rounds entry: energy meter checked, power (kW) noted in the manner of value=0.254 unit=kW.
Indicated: value=5.512 unit=kW
